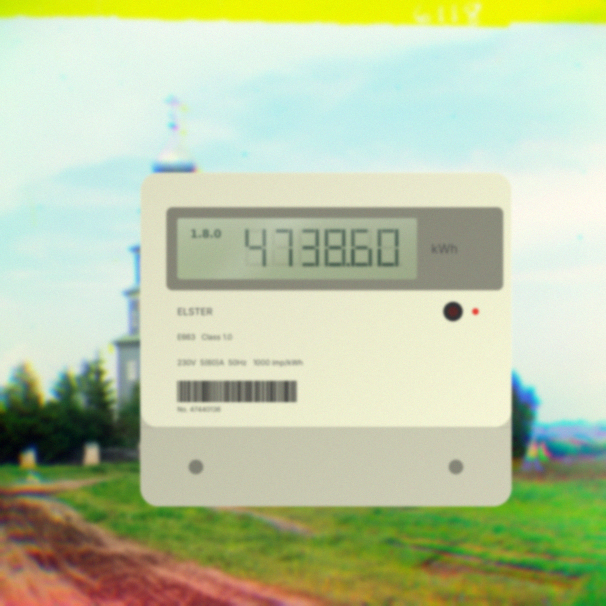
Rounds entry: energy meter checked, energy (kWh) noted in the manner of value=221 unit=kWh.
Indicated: value=4738.60 unit=kWh
